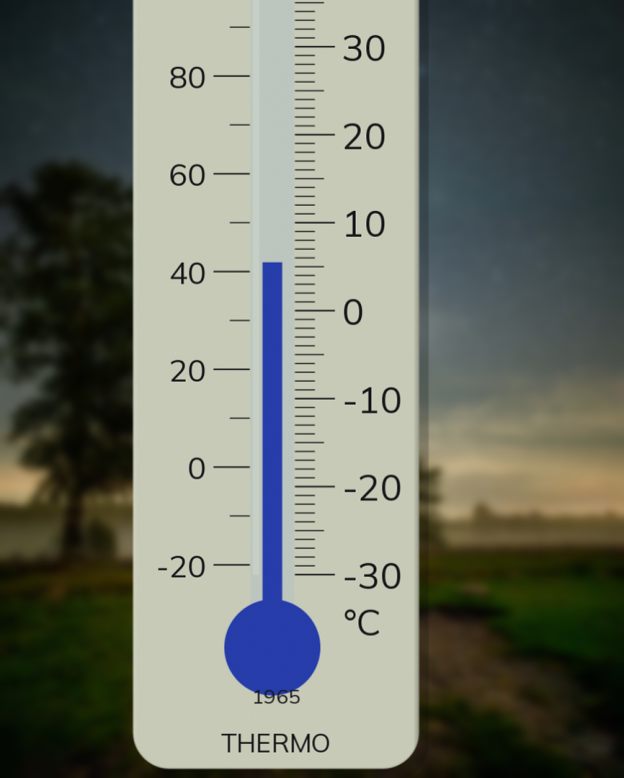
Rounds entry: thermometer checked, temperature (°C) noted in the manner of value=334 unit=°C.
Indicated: value=5.5 unit=°C
